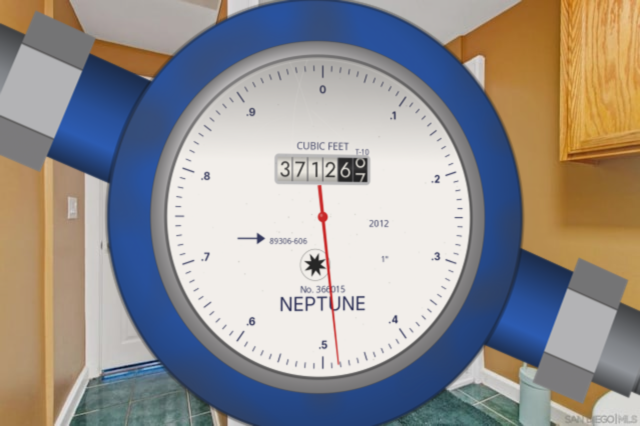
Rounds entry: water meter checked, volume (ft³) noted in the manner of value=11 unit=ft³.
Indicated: value=371266.48 unit=ft³
